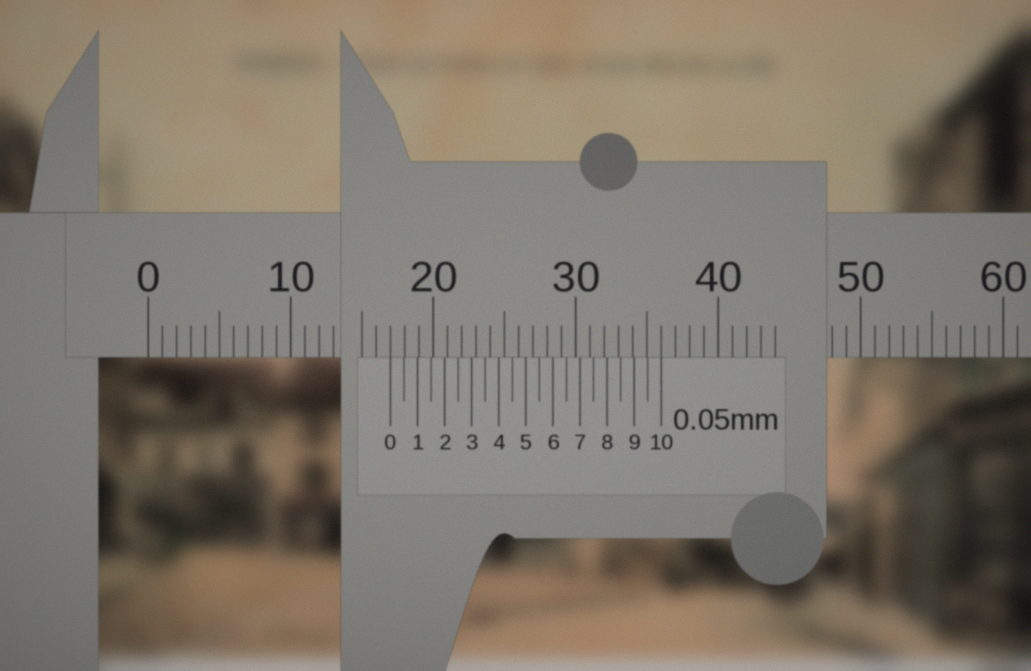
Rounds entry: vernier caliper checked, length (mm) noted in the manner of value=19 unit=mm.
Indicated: value=17.0 unit=mm
